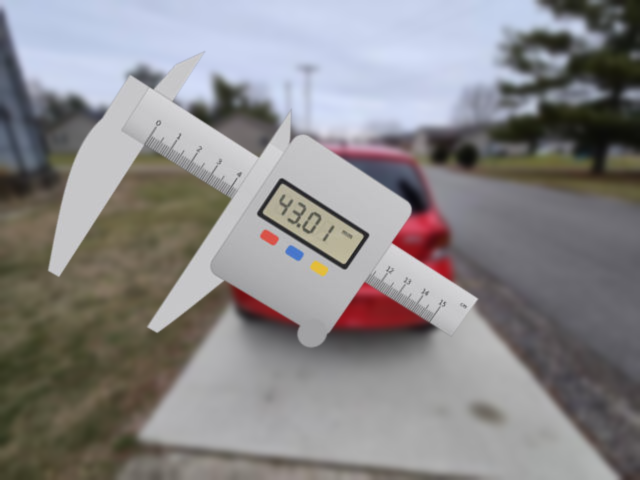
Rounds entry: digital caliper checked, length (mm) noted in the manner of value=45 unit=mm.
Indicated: value=43.01 unit=mm
